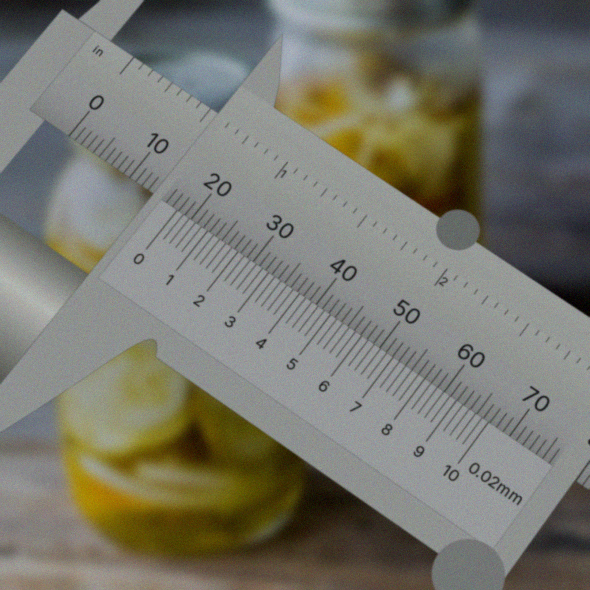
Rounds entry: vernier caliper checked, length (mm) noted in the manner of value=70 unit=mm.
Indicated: value=17.8 unit=mm
